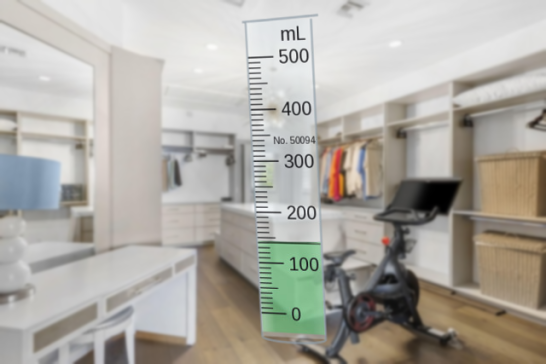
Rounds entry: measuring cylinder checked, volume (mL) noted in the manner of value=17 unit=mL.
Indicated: value=140 unit=mL
